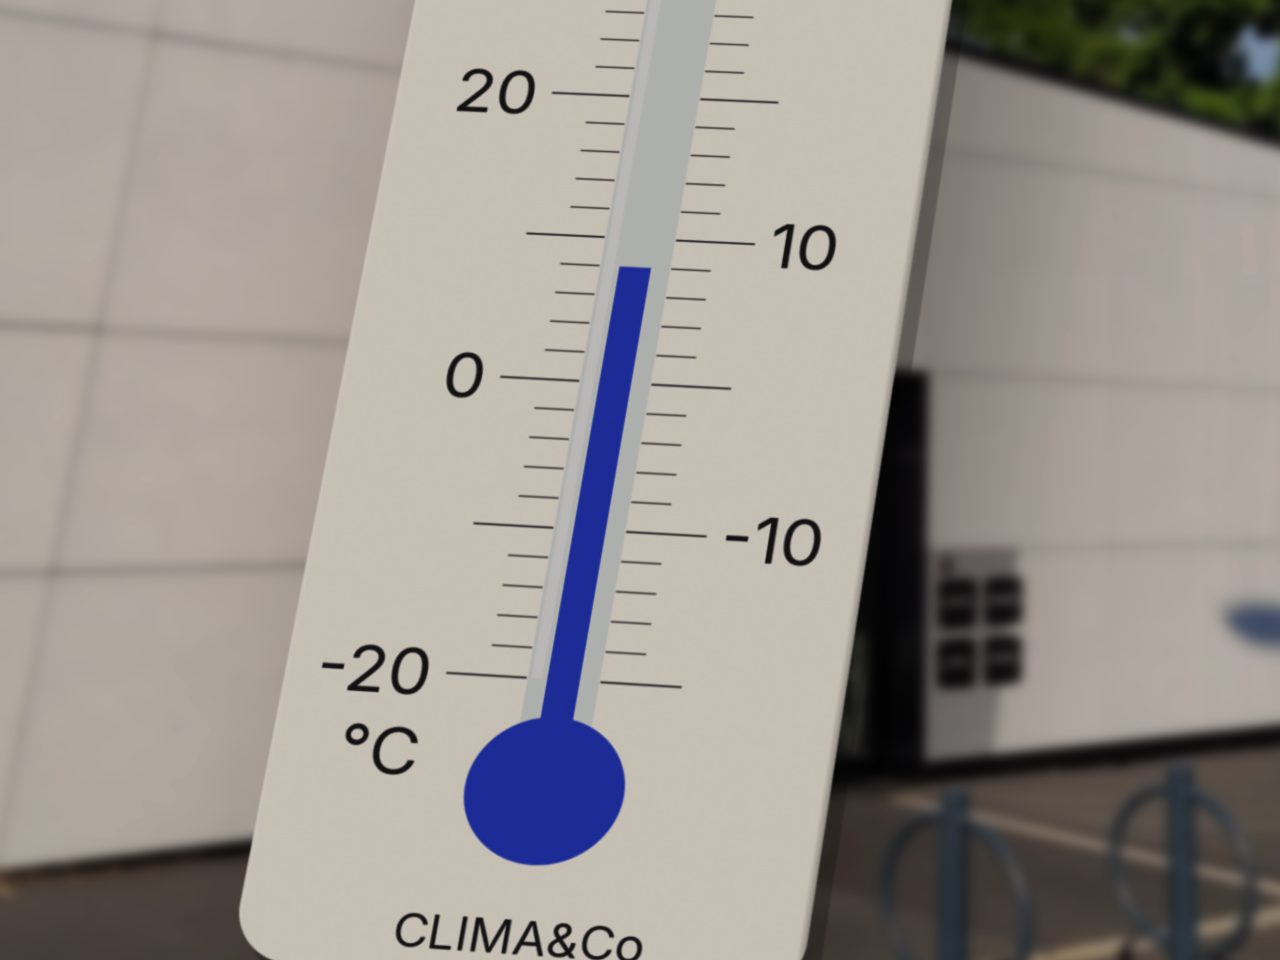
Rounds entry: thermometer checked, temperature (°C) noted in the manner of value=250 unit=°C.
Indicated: value=8 unit=°C
